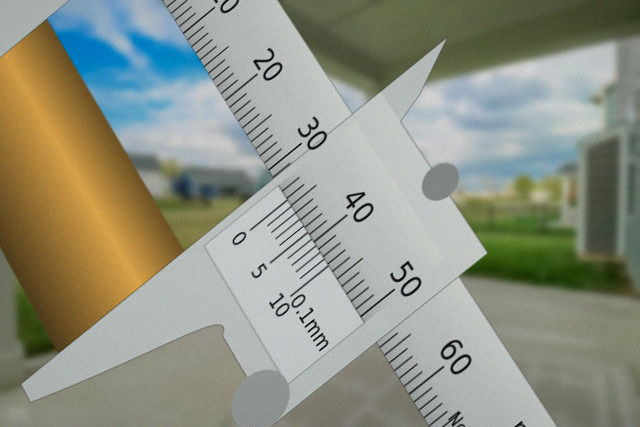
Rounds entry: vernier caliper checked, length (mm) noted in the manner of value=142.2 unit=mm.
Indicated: value=34.2 unit=mm
